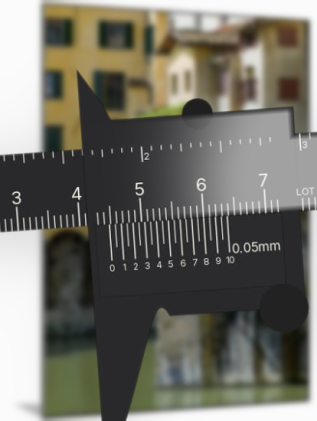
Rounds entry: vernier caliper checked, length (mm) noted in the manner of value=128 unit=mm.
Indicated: value=44.8 unit=mm
